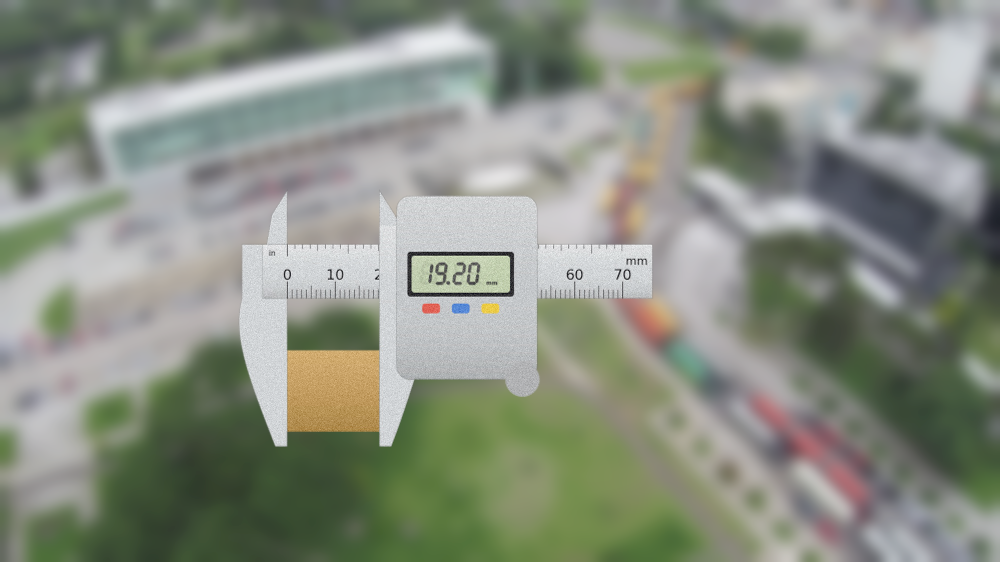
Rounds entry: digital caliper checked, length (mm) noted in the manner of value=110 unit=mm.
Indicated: value=19.20 unit=mm
